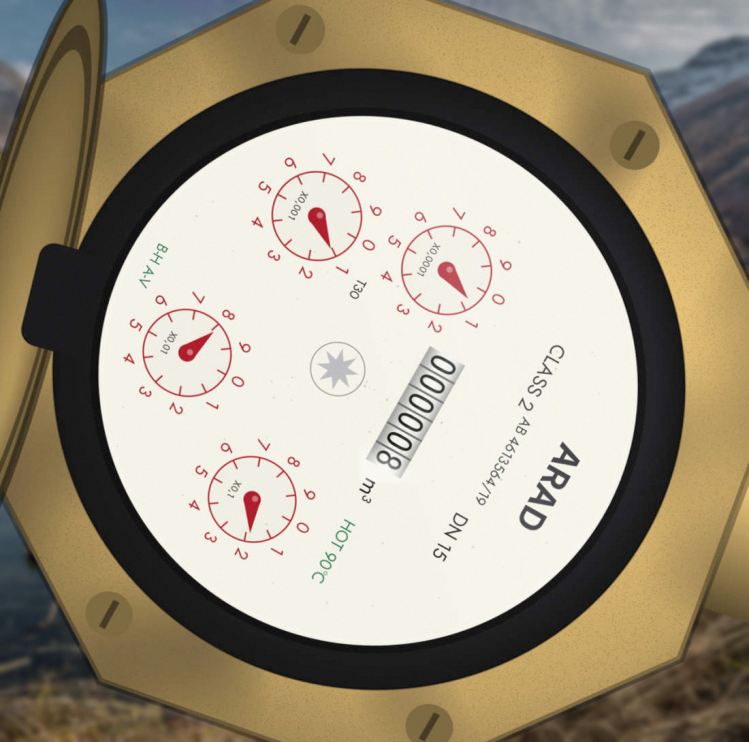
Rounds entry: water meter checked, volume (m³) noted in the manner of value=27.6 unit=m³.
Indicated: value=8.1810 unit=m³
